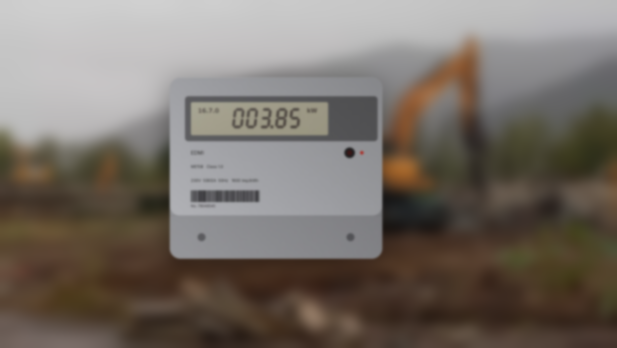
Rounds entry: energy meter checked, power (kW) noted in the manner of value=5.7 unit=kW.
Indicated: value=3.85 unit=kW
